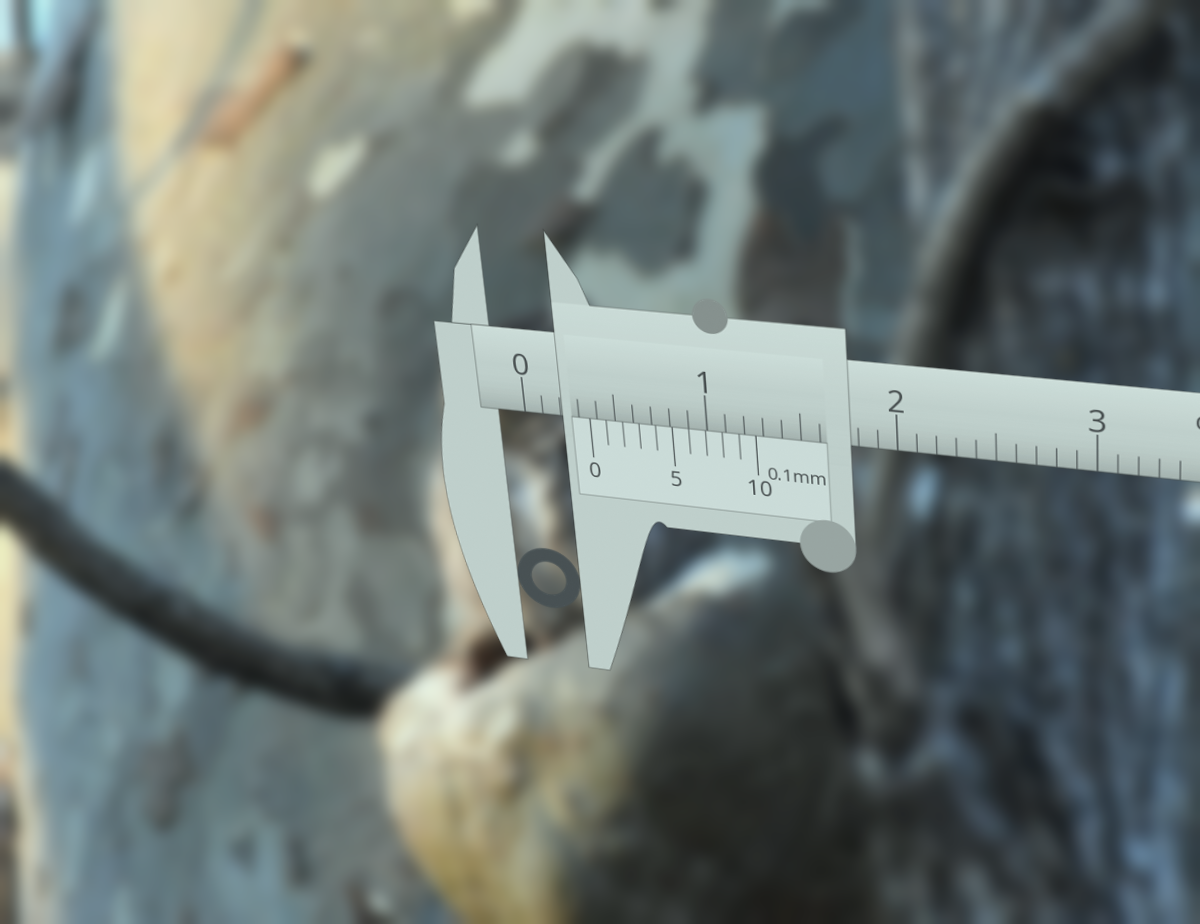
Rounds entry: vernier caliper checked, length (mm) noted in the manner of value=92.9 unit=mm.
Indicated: value=3.6 unit=mm
